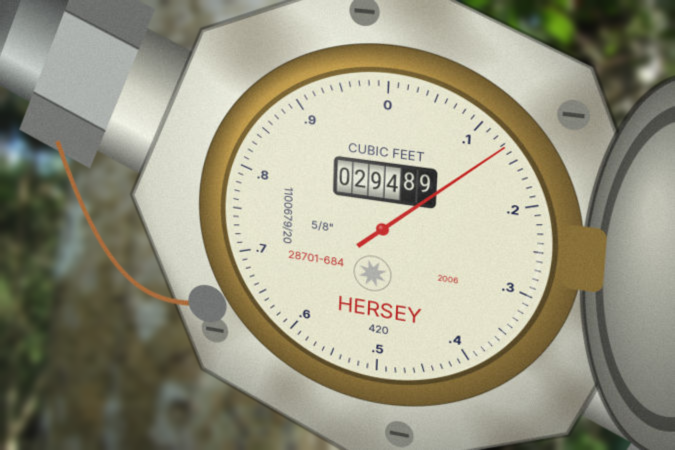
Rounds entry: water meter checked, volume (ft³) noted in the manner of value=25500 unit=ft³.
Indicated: value=29489.13 unit=ft³
